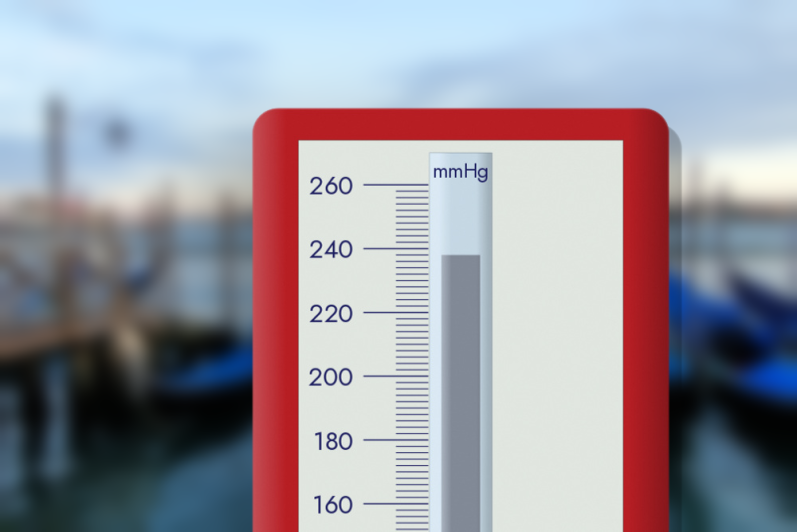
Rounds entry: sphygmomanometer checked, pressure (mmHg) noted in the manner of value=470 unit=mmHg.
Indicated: value=238 unit=mmHg
